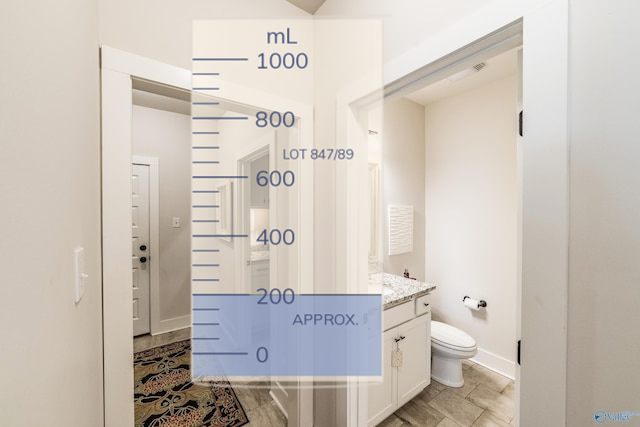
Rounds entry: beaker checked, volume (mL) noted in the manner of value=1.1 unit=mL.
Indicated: value=200 unit=mL
